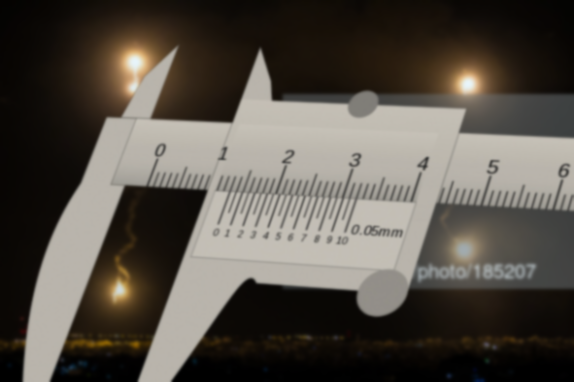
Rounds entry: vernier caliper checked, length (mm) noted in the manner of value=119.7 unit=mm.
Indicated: value=13.0 unit=mm
